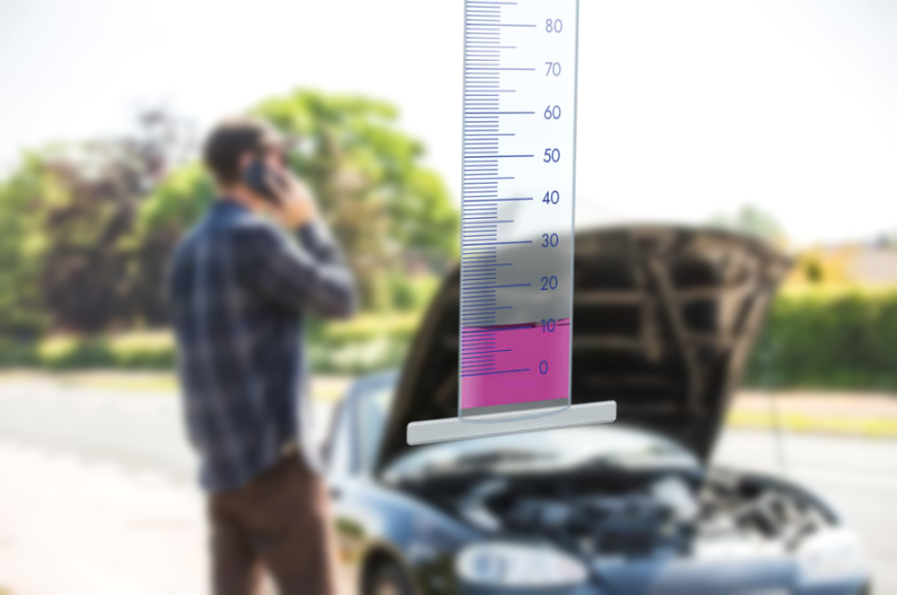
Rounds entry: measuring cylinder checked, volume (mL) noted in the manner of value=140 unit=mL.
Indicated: value=10 unit=mL
